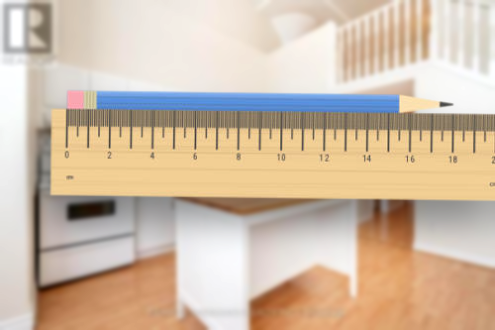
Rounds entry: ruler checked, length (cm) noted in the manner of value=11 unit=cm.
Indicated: value=18 unit=cm
